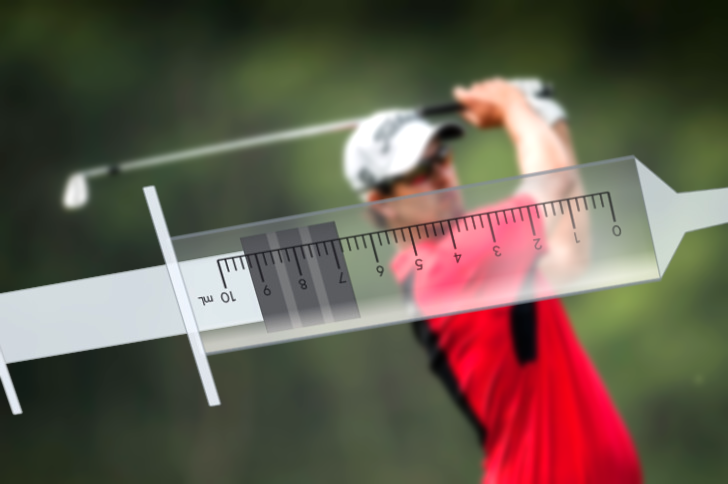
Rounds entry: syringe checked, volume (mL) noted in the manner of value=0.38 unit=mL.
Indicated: value=6.8 unit=mL
